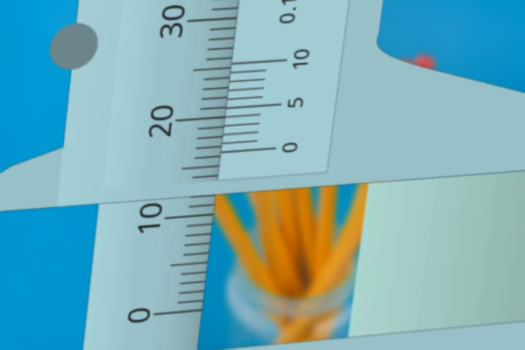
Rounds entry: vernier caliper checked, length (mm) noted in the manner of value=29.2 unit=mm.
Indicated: value=16.4 unit=mm
